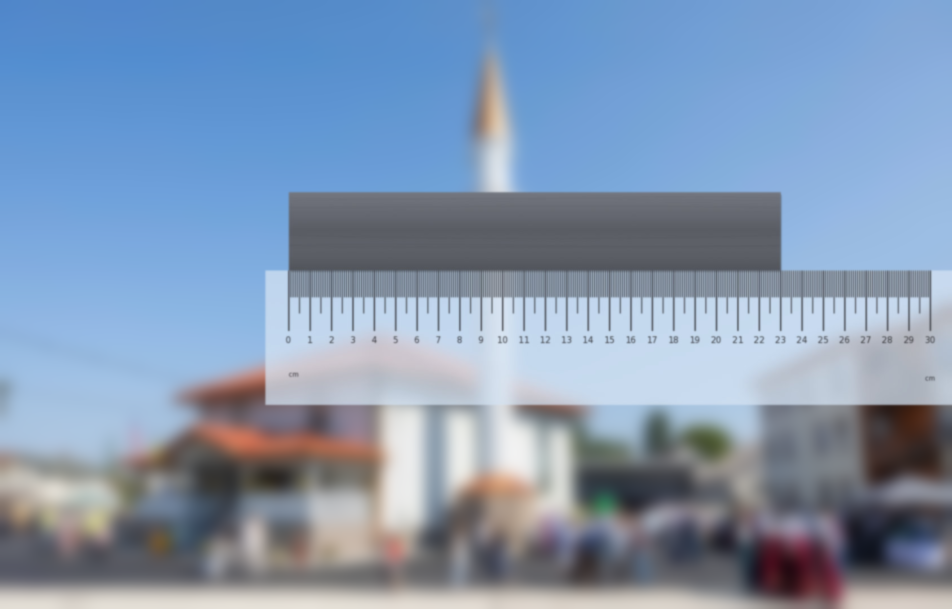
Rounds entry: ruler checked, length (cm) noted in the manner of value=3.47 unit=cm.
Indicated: value=23 unit=cm
